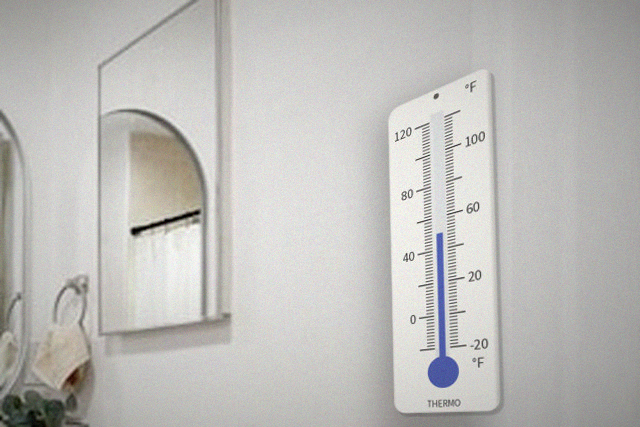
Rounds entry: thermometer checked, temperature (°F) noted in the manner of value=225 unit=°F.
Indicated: value=50 unit=°F
